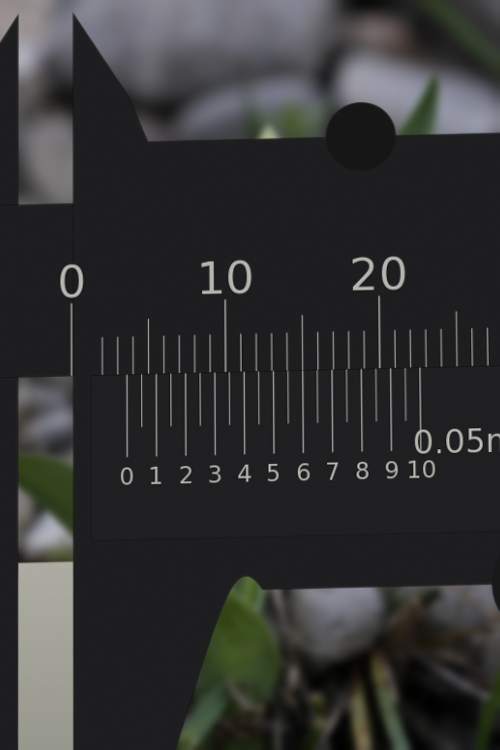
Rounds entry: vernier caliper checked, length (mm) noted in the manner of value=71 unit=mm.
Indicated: value=3.6 unit=mm
